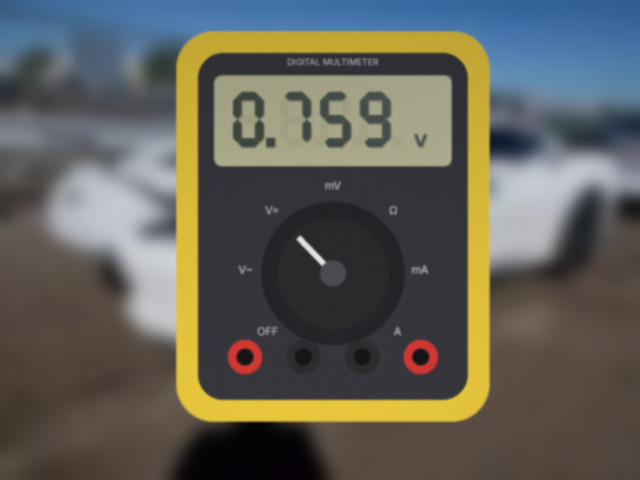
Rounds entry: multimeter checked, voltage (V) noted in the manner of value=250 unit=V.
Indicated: value=0.759 unit=V
